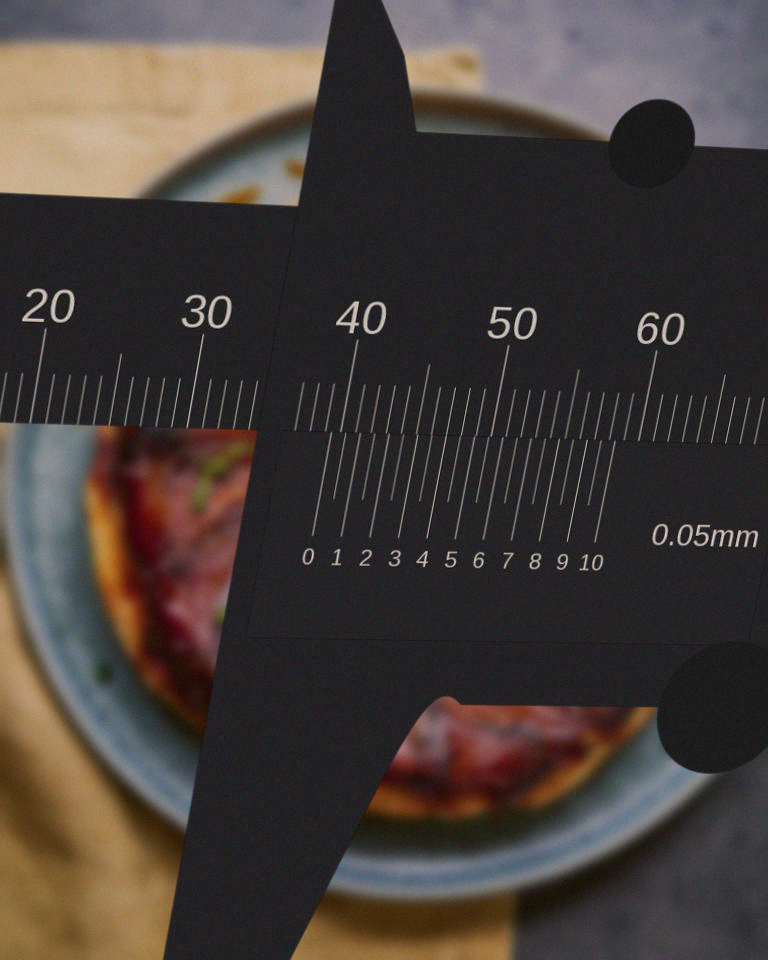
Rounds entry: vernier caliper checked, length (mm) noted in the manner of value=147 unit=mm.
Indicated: value=39.4 unit=mm
